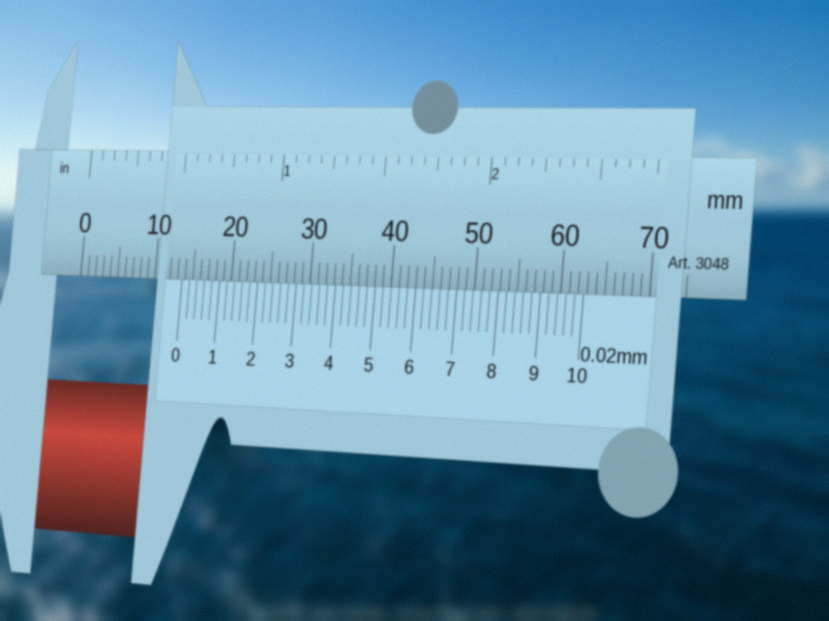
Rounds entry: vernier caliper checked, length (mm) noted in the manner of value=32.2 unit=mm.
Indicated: value=13.6 unit=mm
